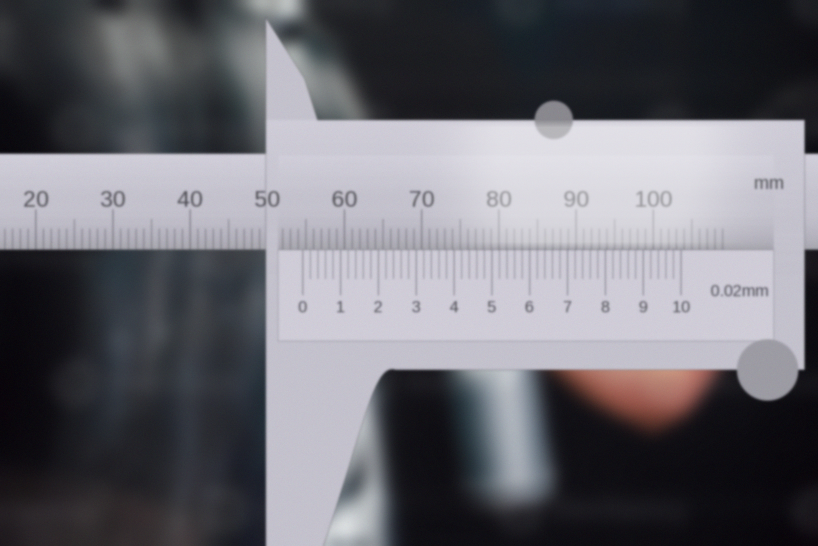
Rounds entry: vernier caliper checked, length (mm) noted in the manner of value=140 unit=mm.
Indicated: value=54.6 unit=mm
